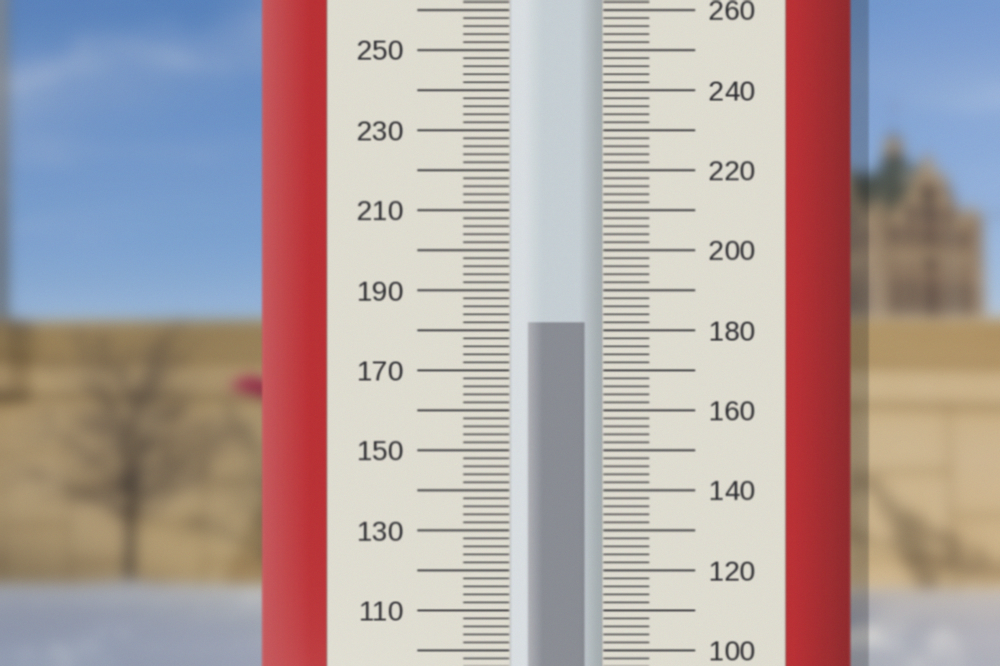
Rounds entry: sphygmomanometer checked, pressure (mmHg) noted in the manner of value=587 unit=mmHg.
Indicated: value=182 unit=mmHg
